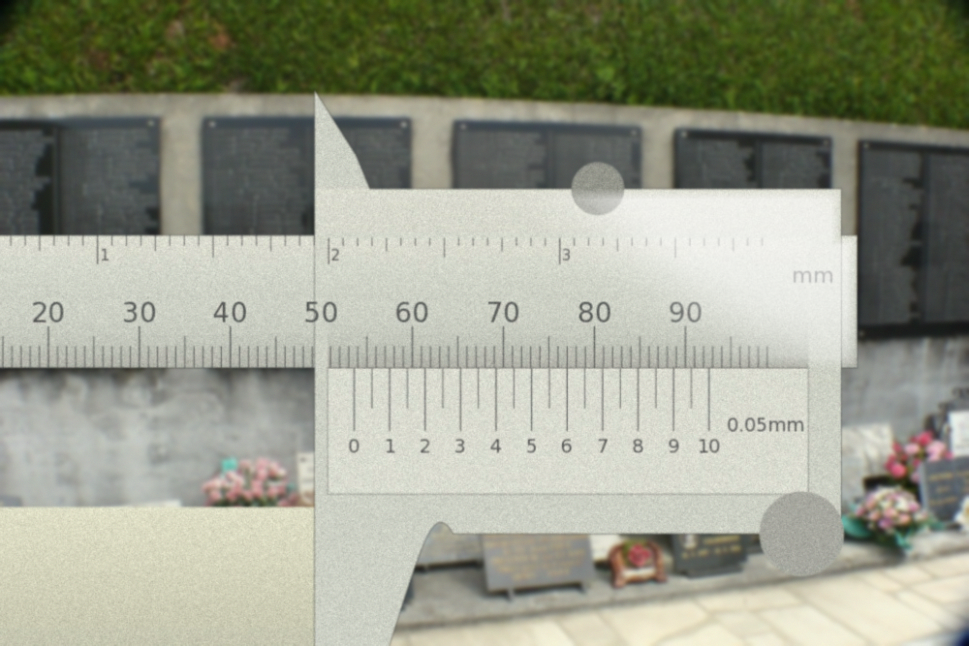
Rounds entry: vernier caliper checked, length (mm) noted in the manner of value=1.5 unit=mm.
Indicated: value=53.6 unit=mm
